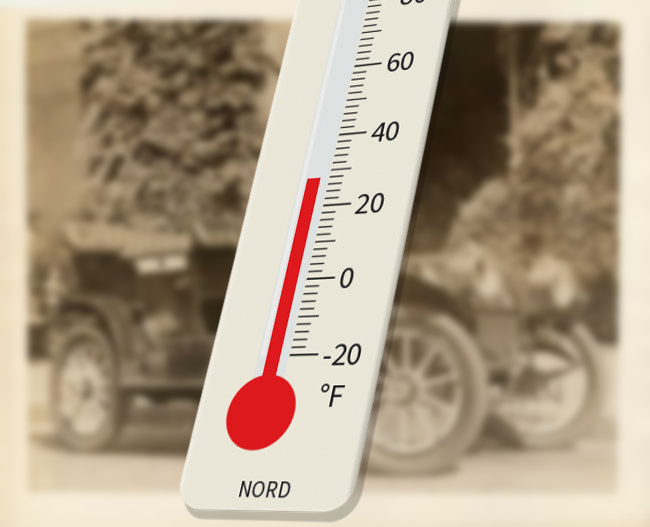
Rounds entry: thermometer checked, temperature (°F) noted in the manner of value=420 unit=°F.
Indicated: value=28 unit=°F
